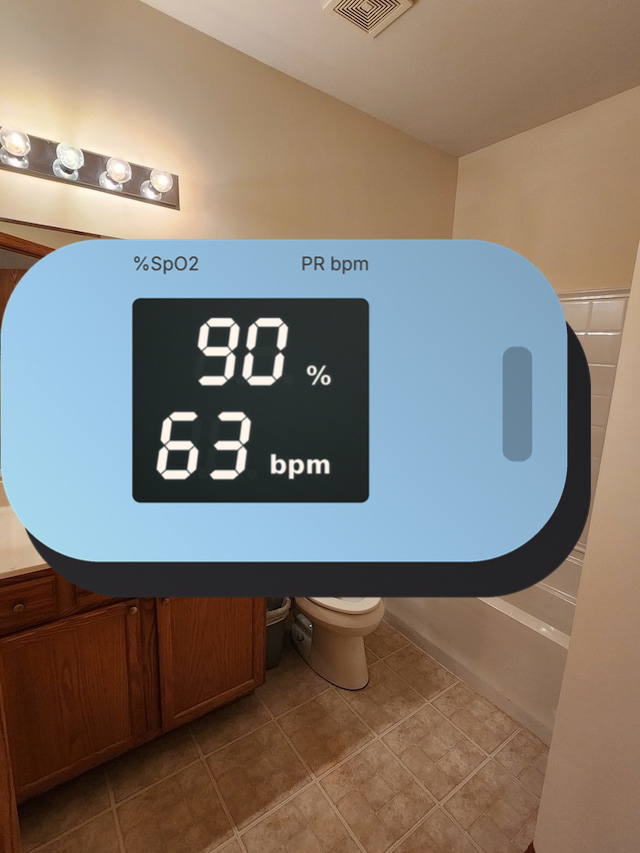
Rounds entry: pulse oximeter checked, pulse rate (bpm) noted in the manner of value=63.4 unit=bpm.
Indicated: value=63 unit=bpm
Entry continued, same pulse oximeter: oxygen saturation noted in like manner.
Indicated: value=90 unit=%
